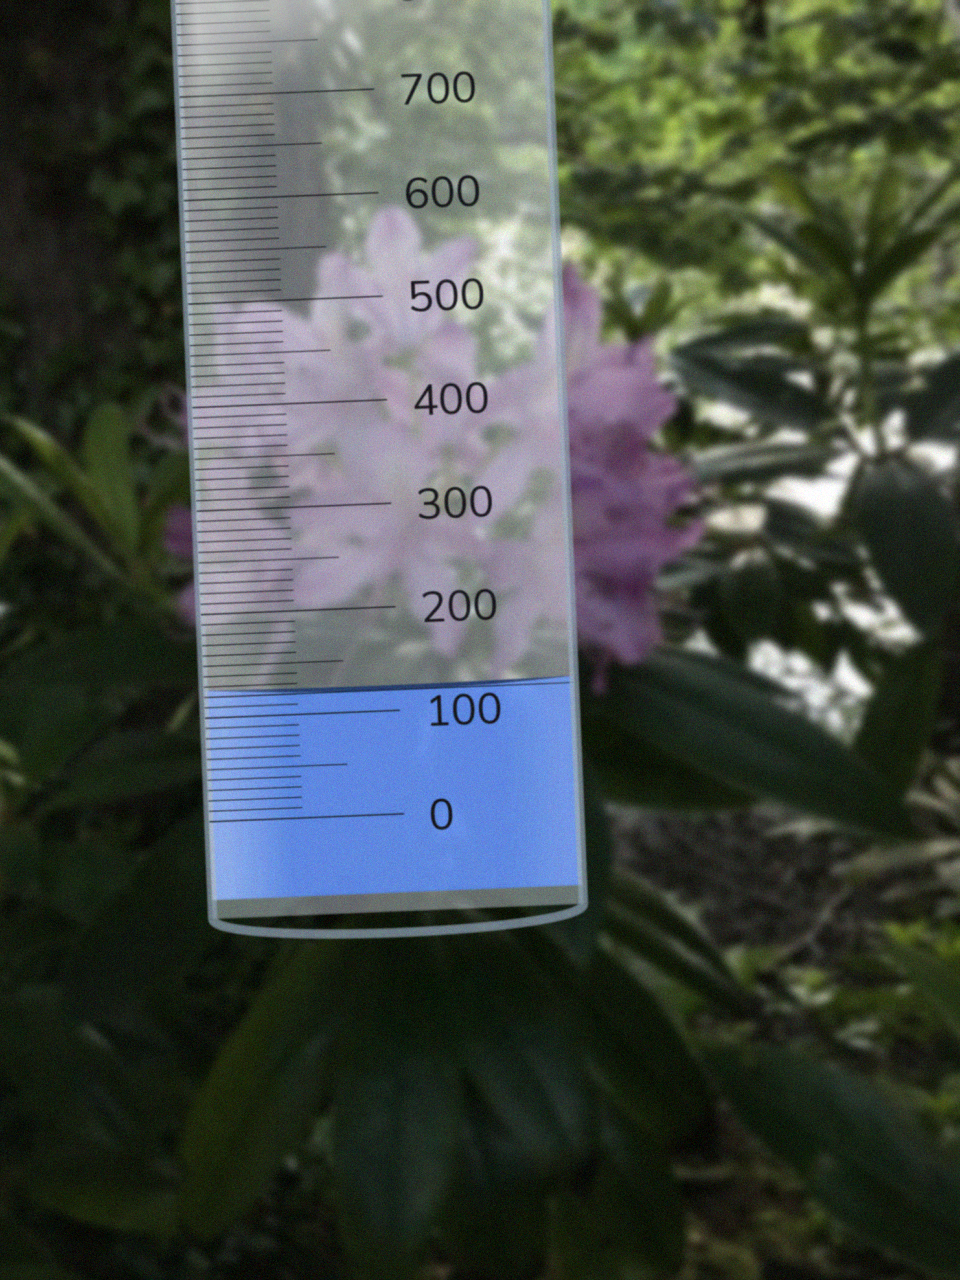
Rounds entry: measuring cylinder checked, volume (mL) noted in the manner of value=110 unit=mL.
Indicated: value=120 unit=mL
